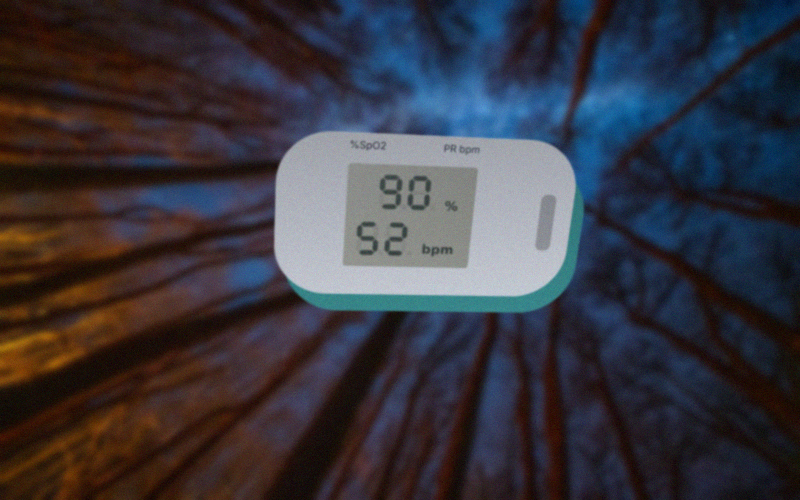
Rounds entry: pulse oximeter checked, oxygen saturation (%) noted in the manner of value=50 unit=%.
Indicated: value=90 unit=%
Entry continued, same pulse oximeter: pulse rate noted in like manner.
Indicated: value=52 unit=bpm
